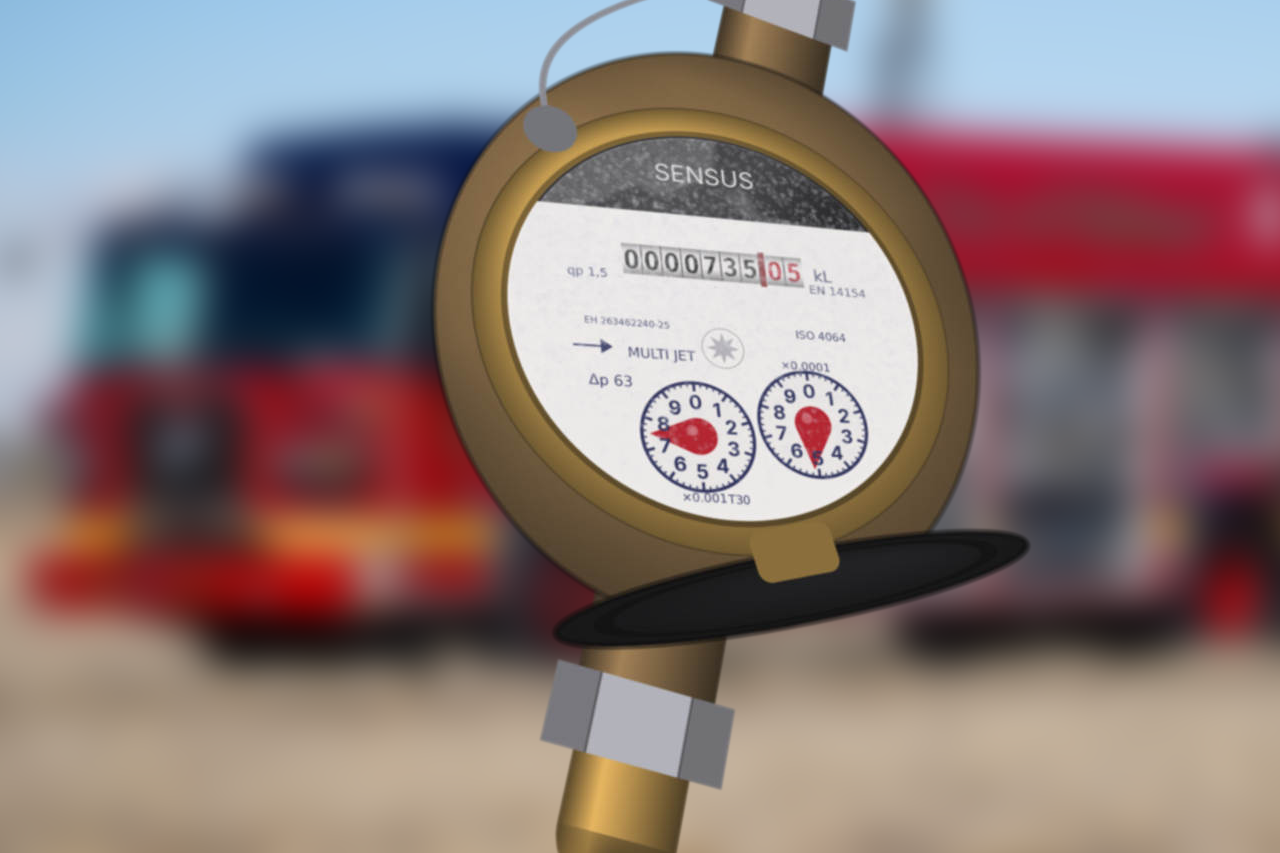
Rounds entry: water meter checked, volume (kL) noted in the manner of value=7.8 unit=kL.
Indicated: value=735.0575 unit=kL
